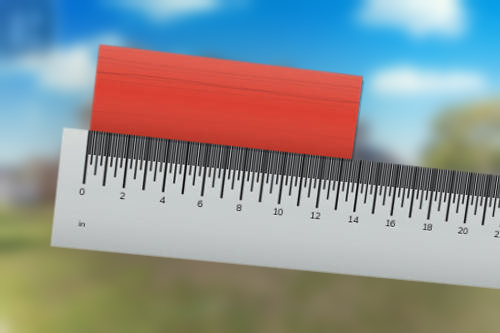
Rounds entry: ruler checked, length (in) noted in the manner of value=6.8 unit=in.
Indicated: value=13.5 unit=in
